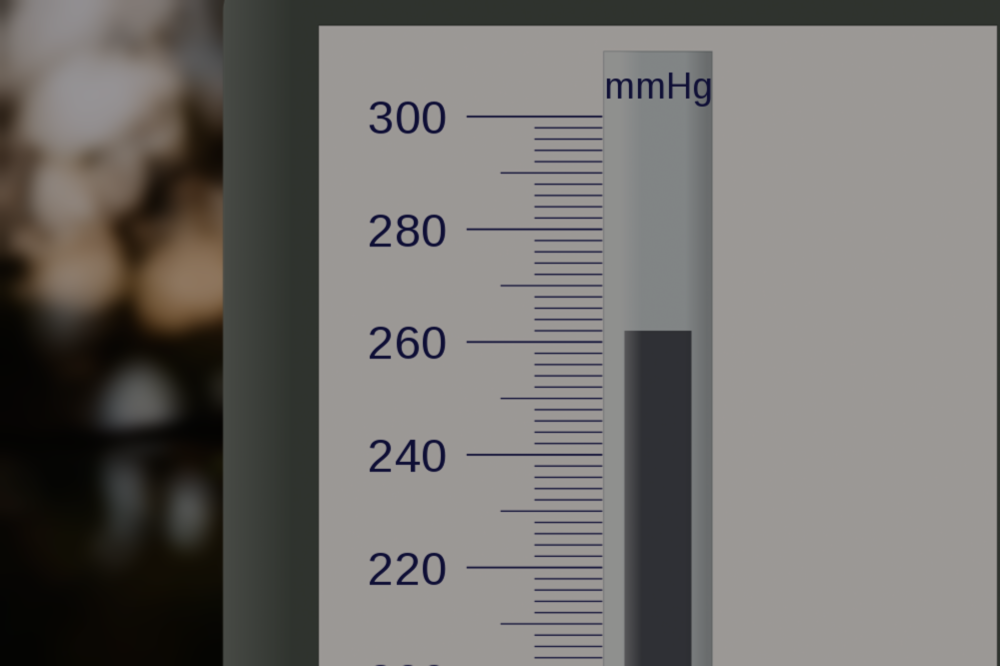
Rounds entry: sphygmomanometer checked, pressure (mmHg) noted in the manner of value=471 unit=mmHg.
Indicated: value=262 unit=mmHg
